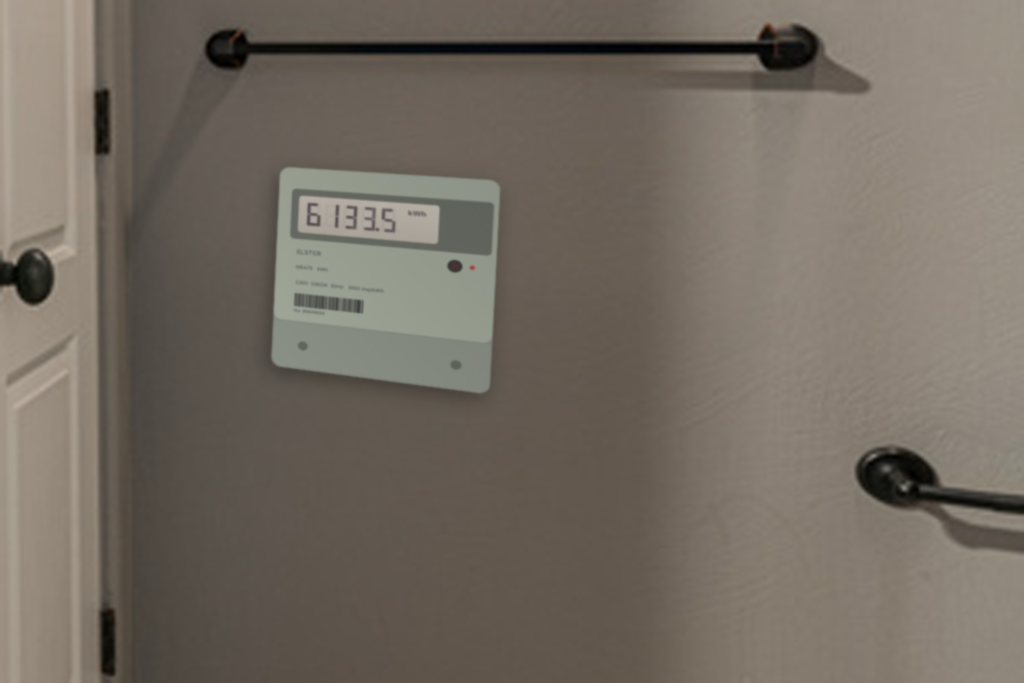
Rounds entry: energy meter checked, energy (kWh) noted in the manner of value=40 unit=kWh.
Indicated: value=6133.5 unit=kWh
